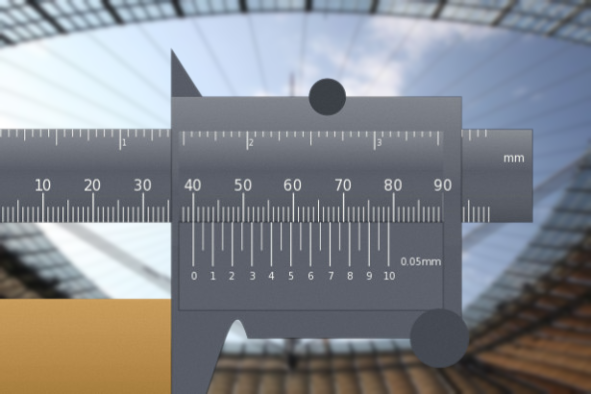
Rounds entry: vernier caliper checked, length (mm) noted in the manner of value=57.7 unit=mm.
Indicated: value=40.0 unit=mm
